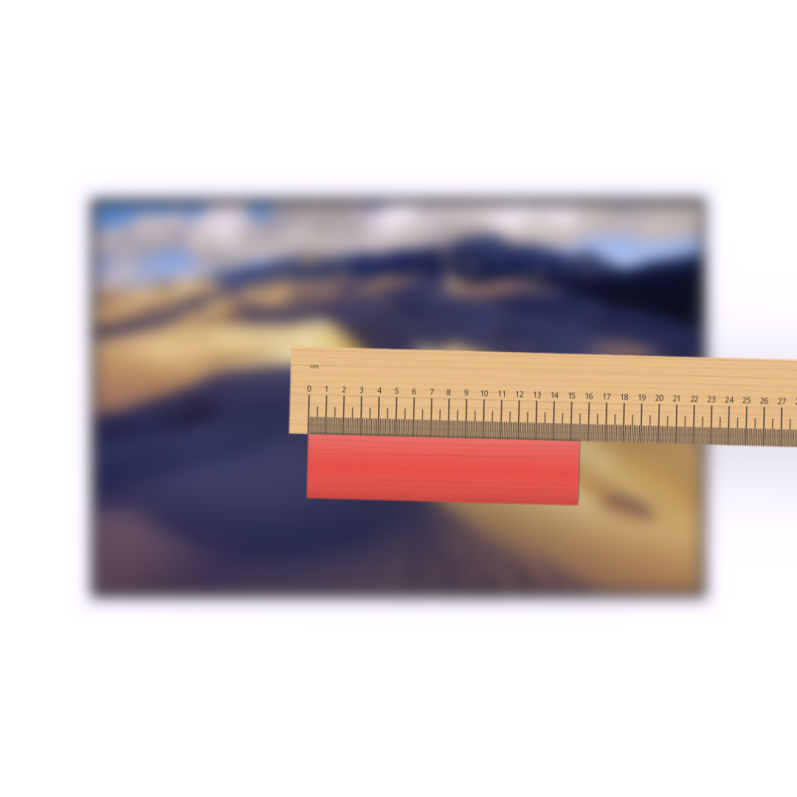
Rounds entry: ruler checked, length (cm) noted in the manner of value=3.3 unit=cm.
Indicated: value=15.5 unit=cm
